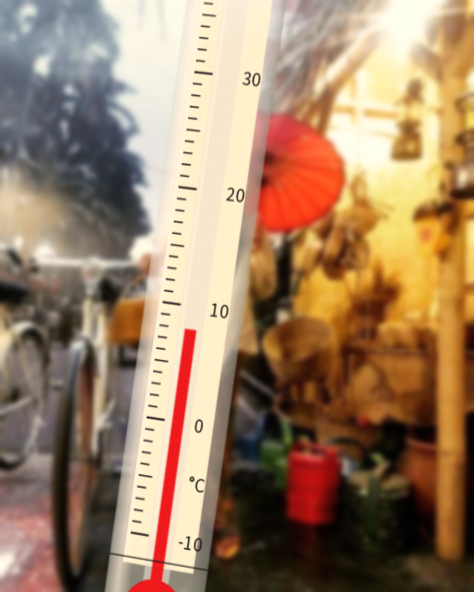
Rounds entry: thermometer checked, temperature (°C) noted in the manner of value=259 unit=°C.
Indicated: value=8 unit=°C
